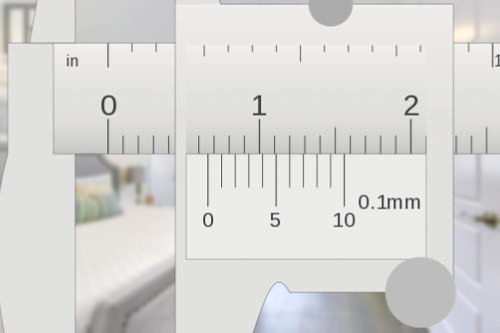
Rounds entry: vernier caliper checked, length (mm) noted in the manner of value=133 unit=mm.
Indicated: value=6.6 unit=mm
